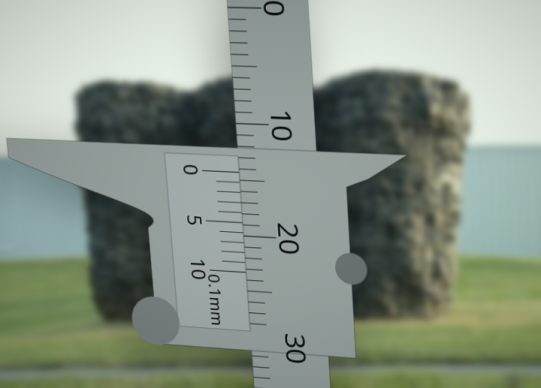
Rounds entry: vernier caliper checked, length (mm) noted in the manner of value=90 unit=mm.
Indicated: value=14.3 unit=mm
